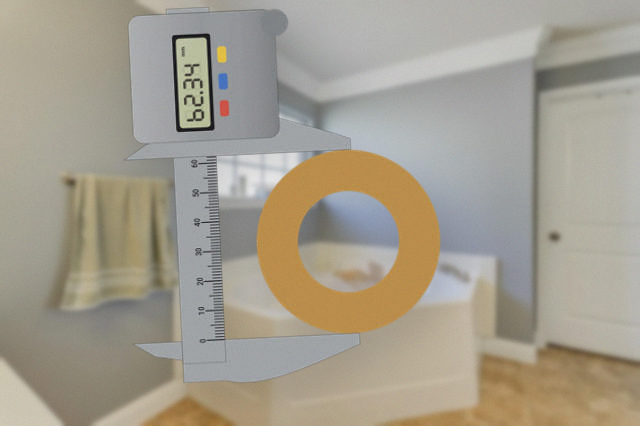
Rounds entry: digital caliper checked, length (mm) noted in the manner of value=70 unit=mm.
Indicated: value=62.34 unit=mm
